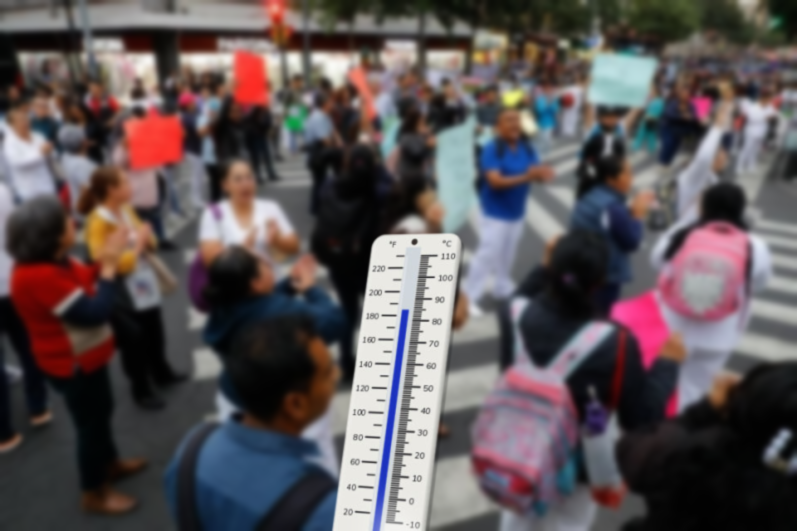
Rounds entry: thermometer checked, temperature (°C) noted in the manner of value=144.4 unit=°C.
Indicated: value=85 unit=°C
